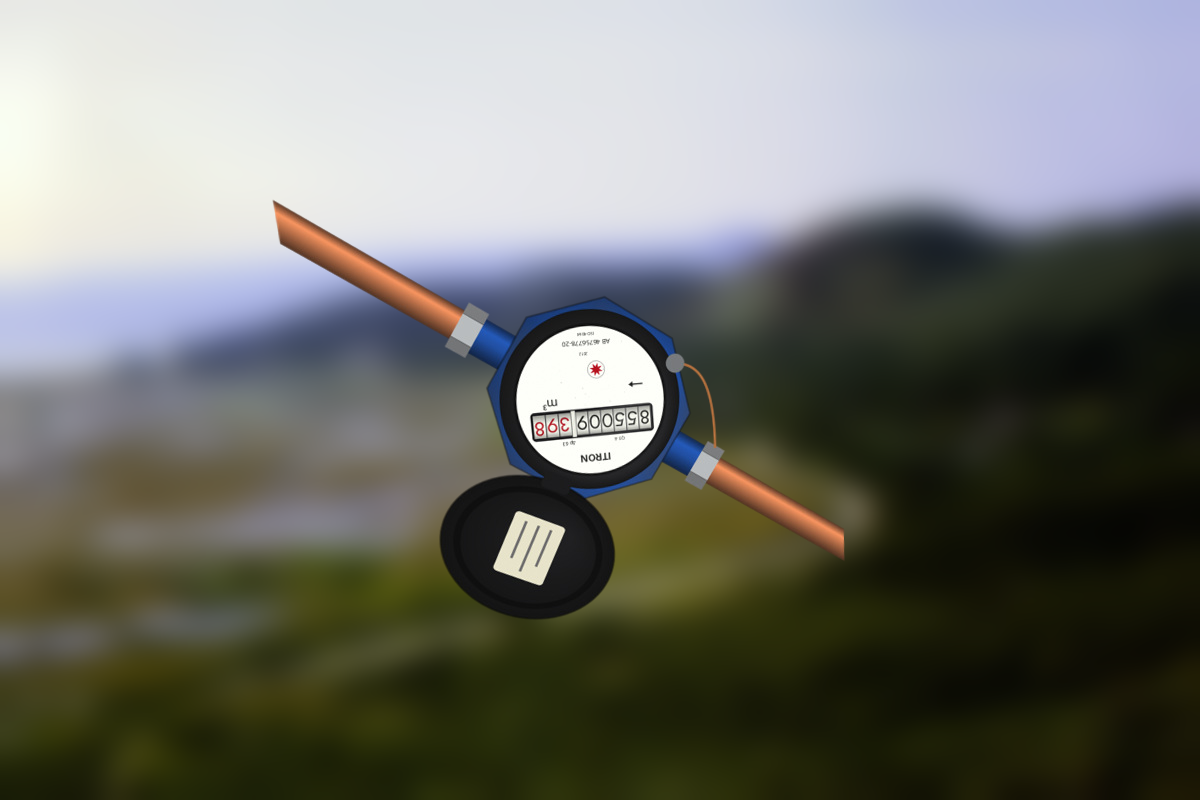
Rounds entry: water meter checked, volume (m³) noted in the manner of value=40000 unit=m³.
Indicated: value=855009.398 unit=m³
